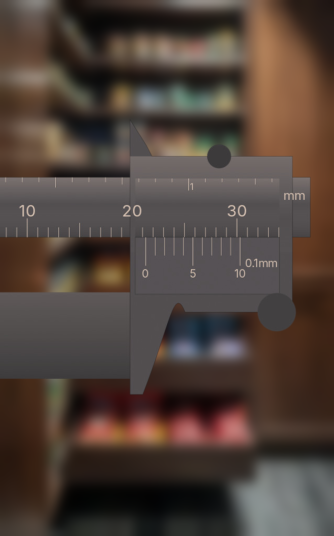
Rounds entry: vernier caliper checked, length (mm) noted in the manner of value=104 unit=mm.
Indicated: value=21.3 unit=mm
